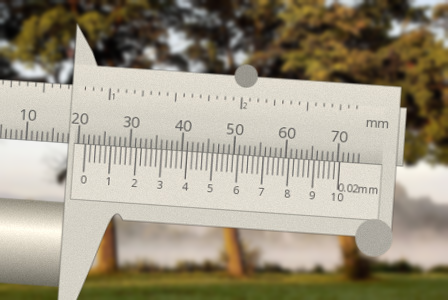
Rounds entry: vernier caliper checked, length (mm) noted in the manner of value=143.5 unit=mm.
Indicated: value=21.4 unit=mm
